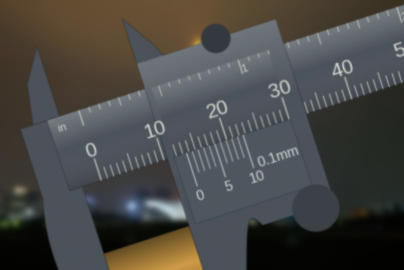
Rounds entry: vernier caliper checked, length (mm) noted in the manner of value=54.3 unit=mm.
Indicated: value=13.6 unit=mm
